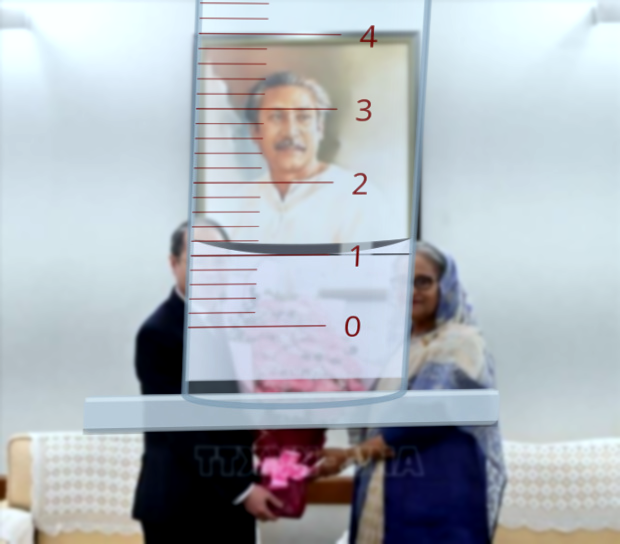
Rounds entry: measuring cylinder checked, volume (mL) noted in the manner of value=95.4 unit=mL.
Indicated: value=1 unit=mL
